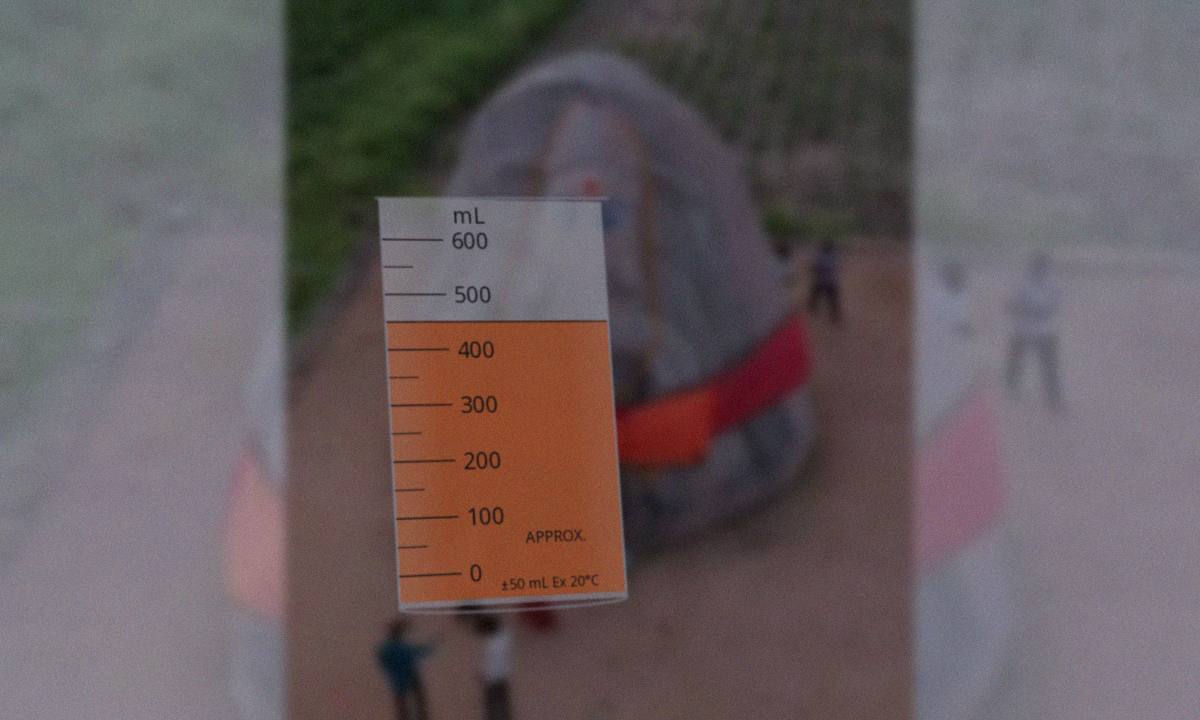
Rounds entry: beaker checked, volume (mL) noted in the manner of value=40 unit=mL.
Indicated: value=450 unit=mL
